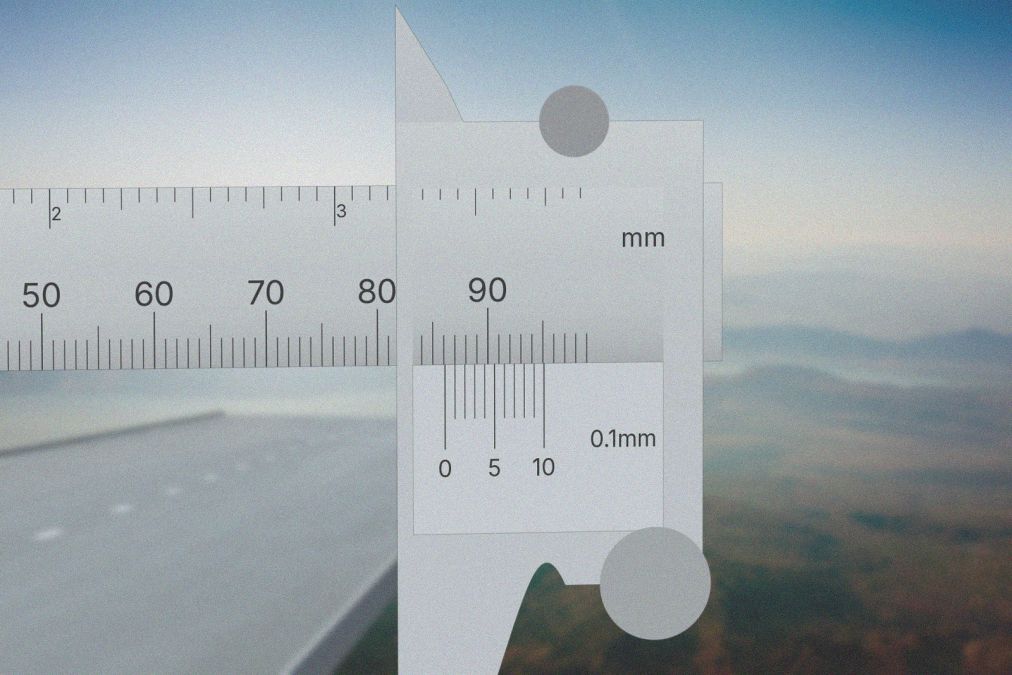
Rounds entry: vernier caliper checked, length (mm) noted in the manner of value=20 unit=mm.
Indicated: value=86.1 unit=mm
